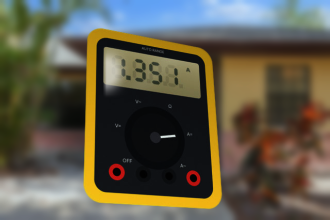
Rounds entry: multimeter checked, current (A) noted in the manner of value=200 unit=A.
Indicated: value=1.351 unit=A
